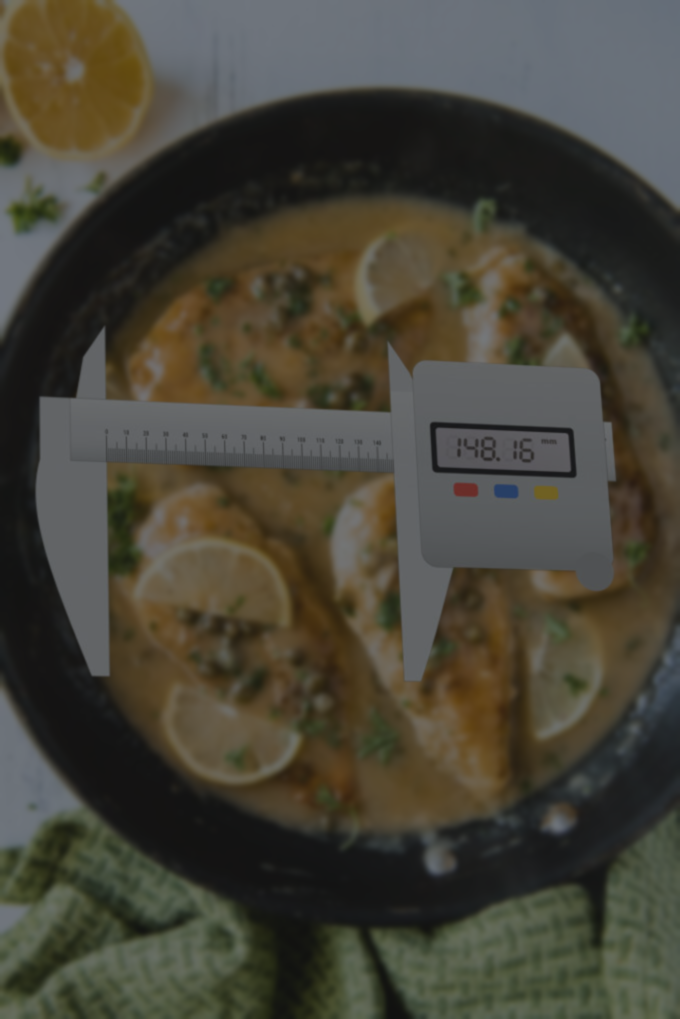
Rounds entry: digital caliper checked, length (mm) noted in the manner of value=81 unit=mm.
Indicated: value=148.16 unit=mm
